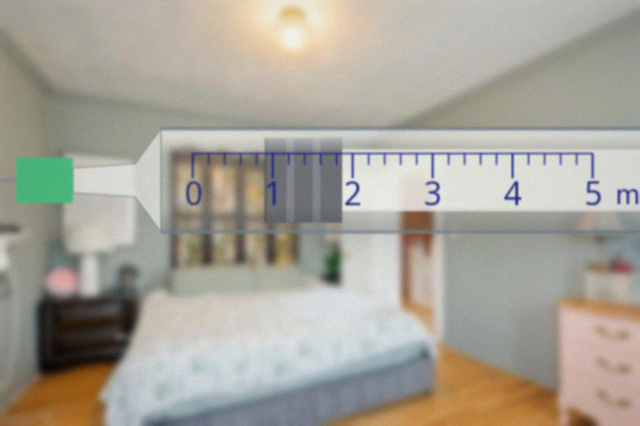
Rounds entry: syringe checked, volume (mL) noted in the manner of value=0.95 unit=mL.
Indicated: value=0.9 unit=mL
